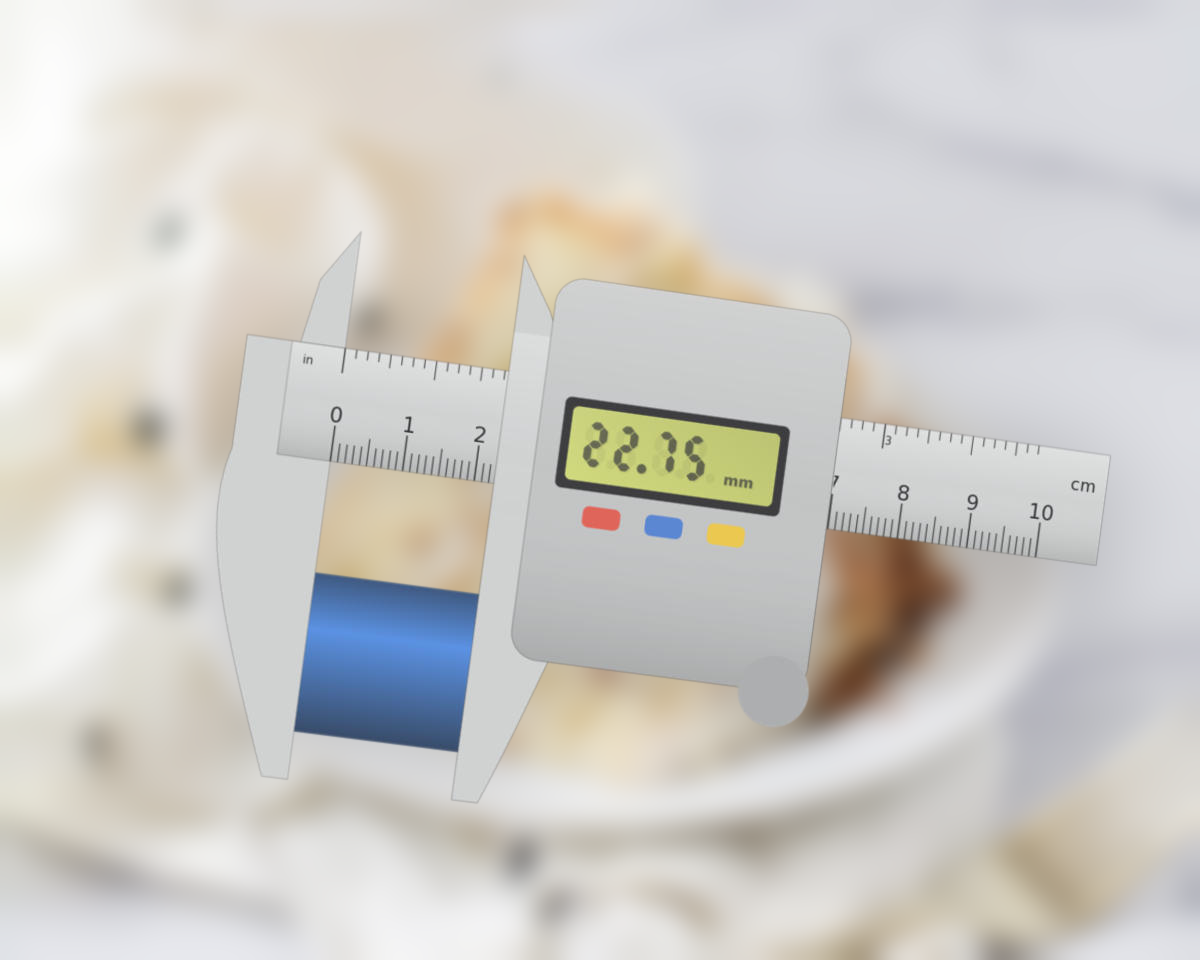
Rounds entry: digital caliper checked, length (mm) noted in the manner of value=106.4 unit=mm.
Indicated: value=22.75 unit=mm
